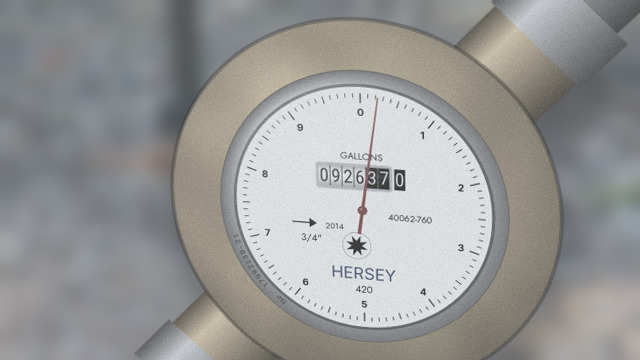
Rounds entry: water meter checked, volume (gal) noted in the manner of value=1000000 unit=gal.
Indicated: value=926370.2 unit=gal
